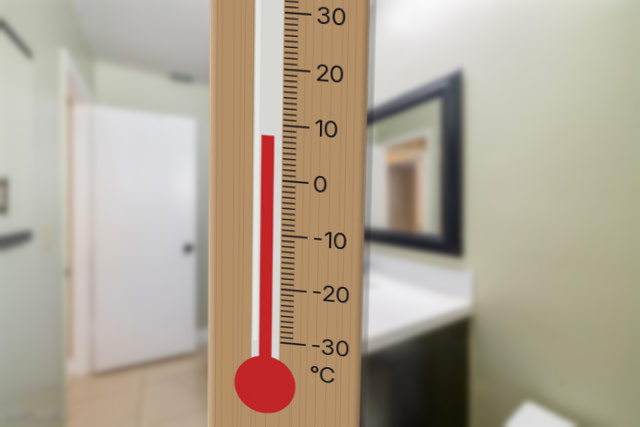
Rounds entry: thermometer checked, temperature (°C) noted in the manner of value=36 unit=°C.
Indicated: value=8 unit=°C
